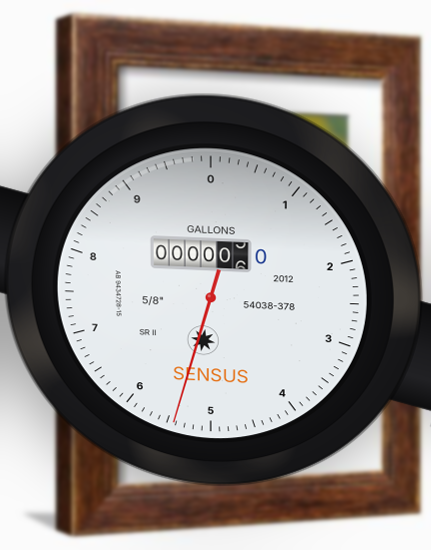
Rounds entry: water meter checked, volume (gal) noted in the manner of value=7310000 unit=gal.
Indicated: value=55.4 unit=gal
